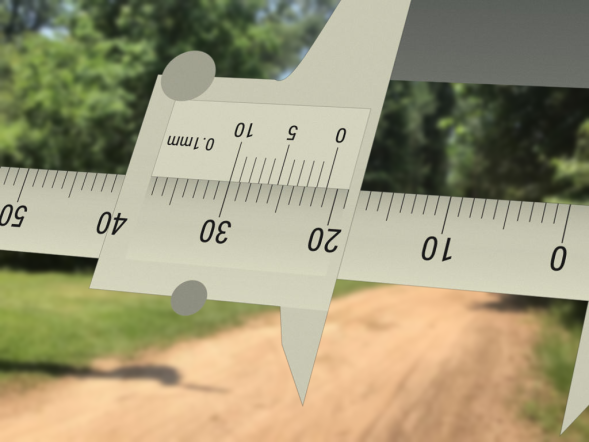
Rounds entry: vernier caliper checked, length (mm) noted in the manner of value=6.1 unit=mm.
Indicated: value=21.0 unit=mm
